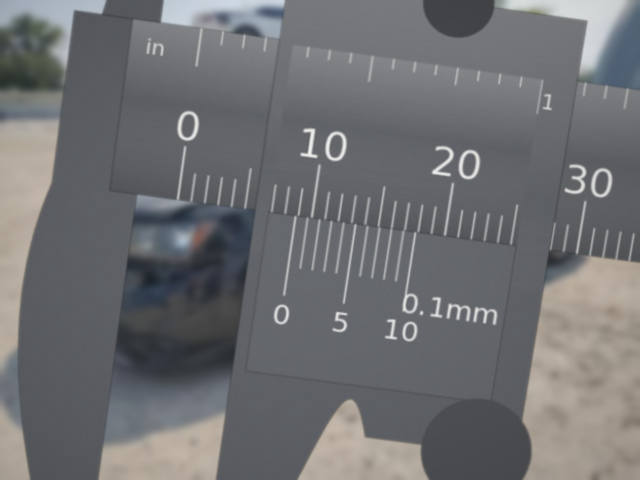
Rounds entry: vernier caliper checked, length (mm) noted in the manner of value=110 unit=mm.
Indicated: value=8.8 unit=mm
